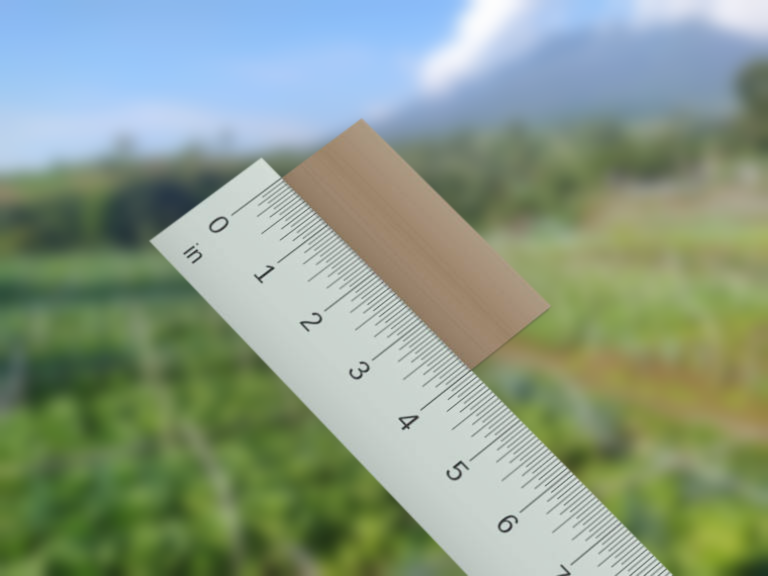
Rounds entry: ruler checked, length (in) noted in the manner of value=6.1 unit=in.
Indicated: value=4 unit=in
